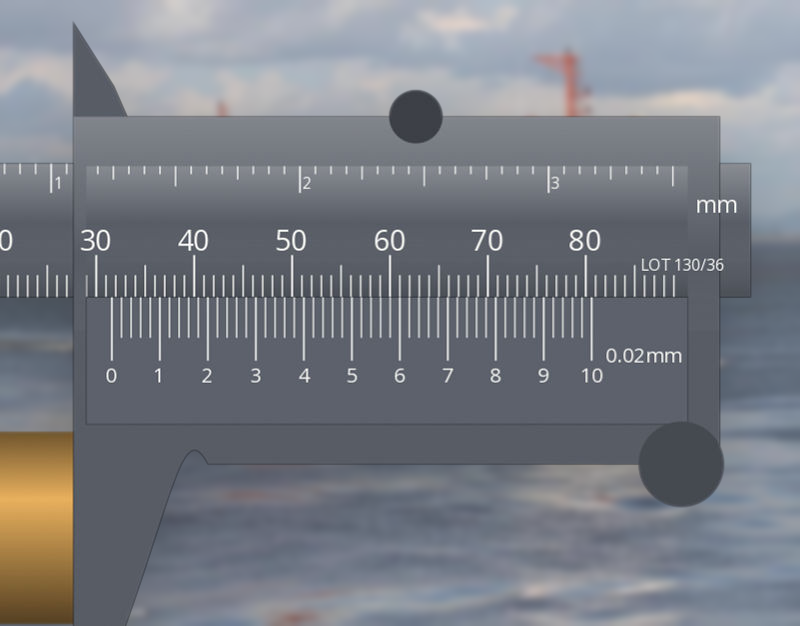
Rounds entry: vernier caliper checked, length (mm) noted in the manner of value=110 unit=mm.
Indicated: value=31.6 unit=mm
